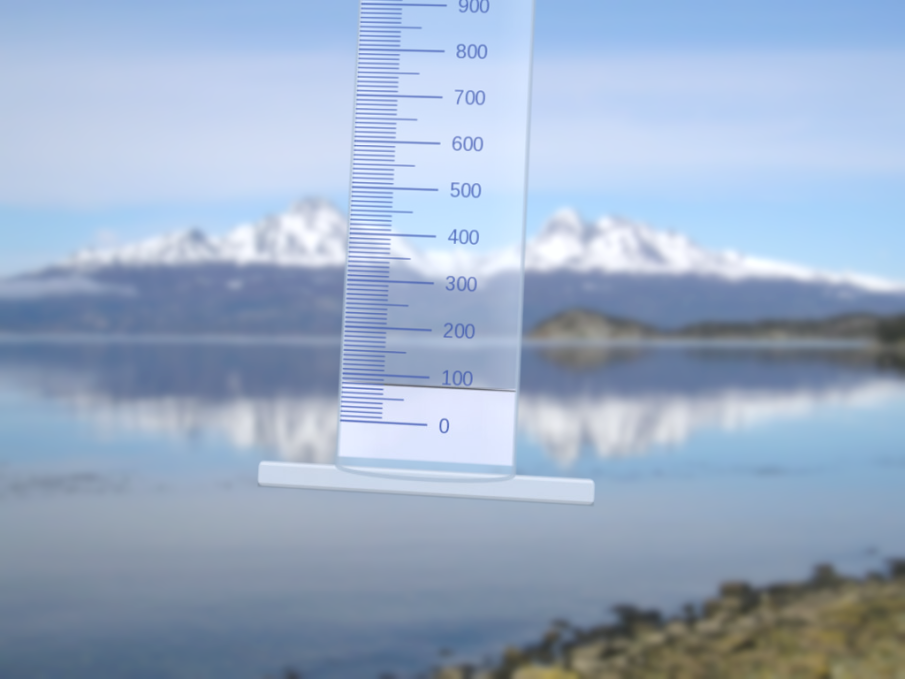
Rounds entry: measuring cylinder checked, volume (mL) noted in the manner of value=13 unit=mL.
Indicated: value=80 unit=mL
